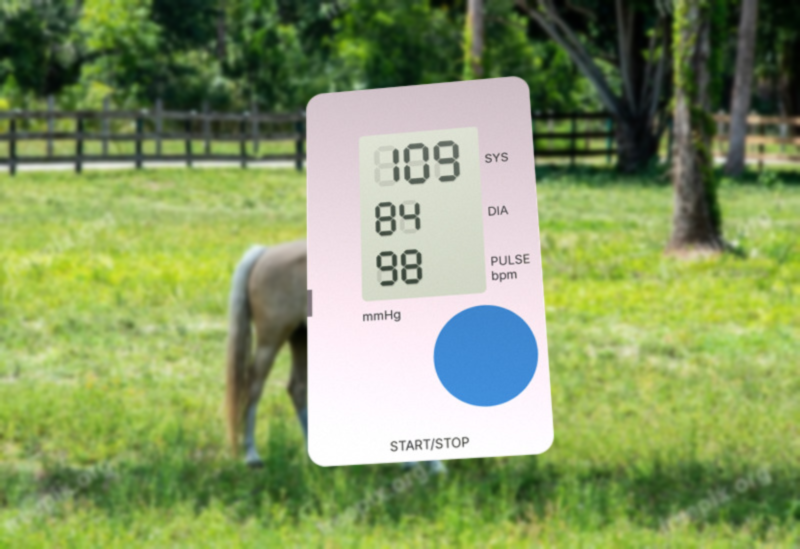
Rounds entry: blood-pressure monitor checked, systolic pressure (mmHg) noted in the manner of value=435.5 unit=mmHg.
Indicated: value=109 unit=mmHg
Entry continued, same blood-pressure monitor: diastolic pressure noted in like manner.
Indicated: value=84 unit=mmHg
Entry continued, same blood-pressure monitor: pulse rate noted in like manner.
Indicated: value=98 unit=bpm
